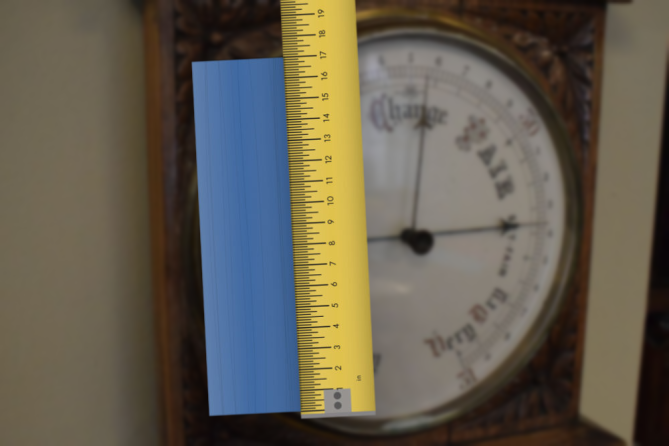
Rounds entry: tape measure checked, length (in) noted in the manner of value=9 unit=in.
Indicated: value=17 unit=in
